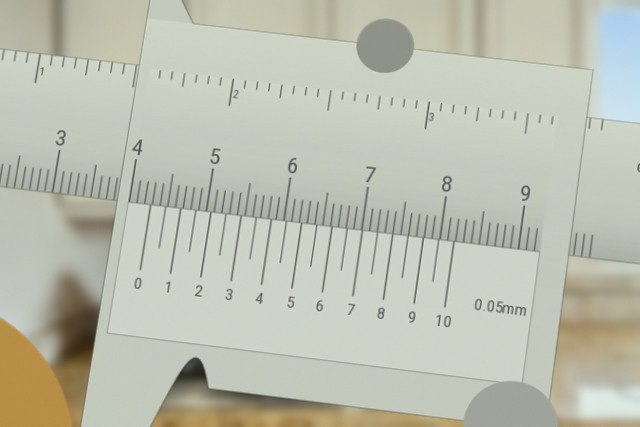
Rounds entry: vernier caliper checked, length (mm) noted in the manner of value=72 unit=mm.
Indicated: value=42.8 unit=mm
